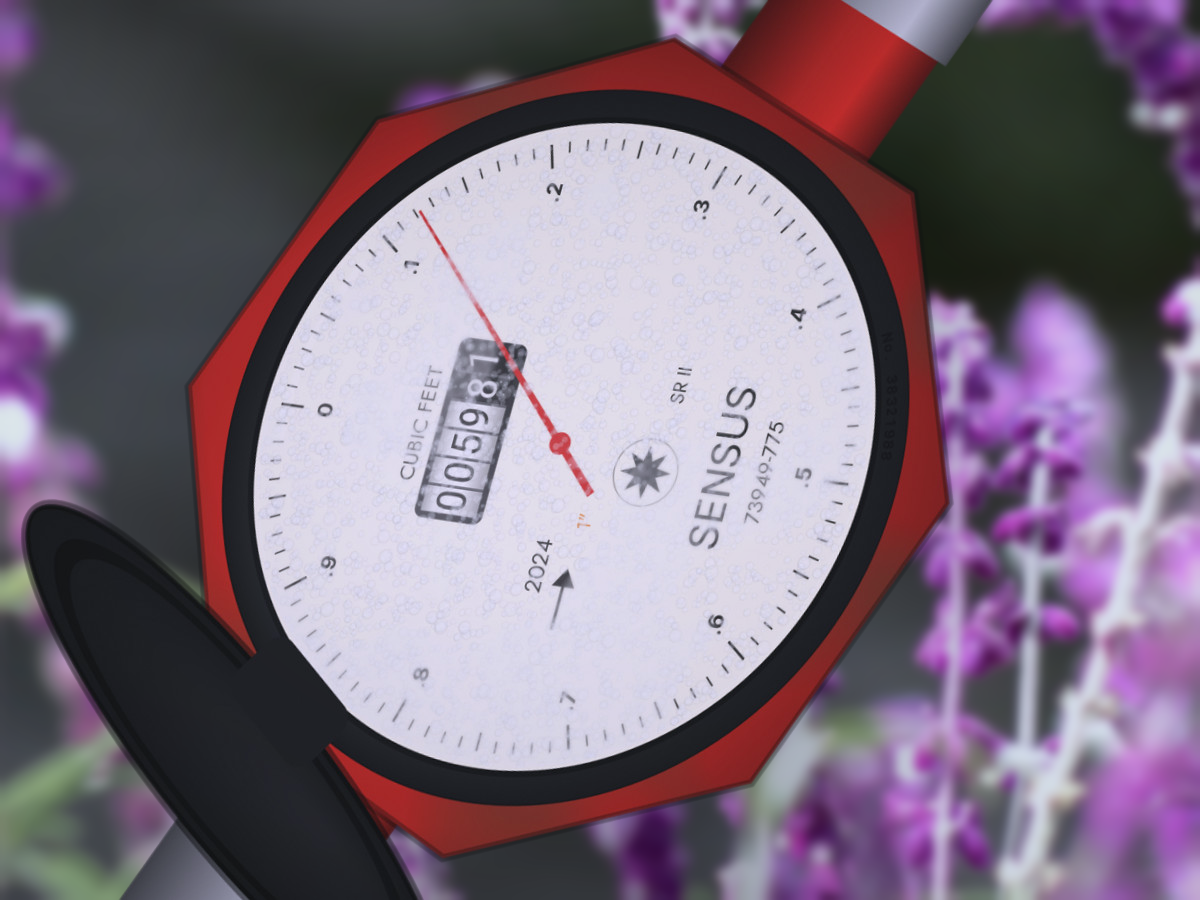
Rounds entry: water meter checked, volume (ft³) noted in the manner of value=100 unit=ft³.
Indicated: value=5981.12 unit=ft³
